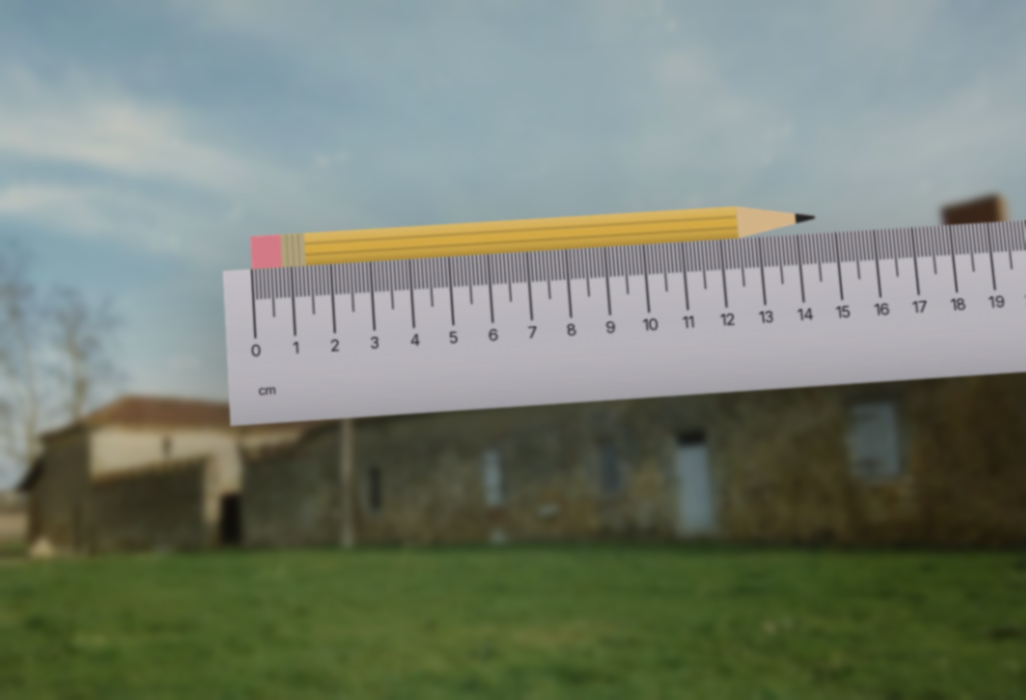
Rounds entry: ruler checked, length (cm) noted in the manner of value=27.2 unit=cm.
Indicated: value=14.5 unit=cm
